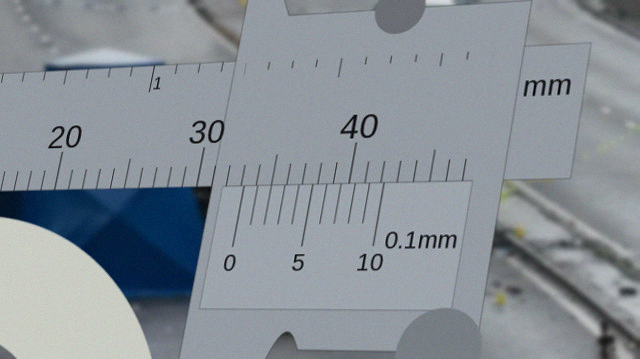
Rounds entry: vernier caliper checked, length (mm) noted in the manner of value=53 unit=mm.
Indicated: value=33.2 unit=mm
